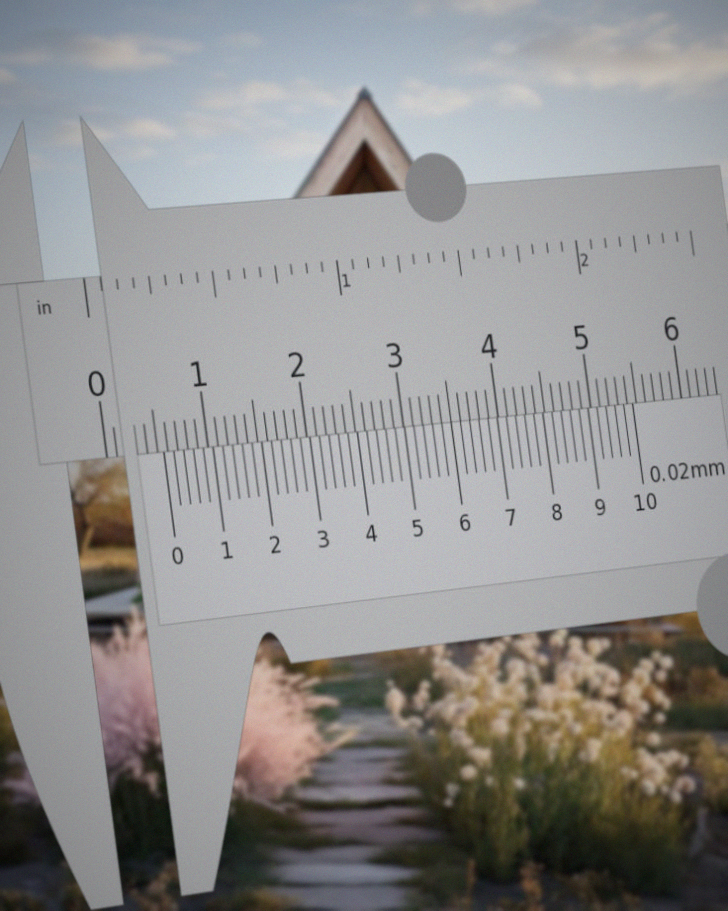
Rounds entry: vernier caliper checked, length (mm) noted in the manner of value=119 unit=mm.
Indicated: value=5.6 unit=mm
